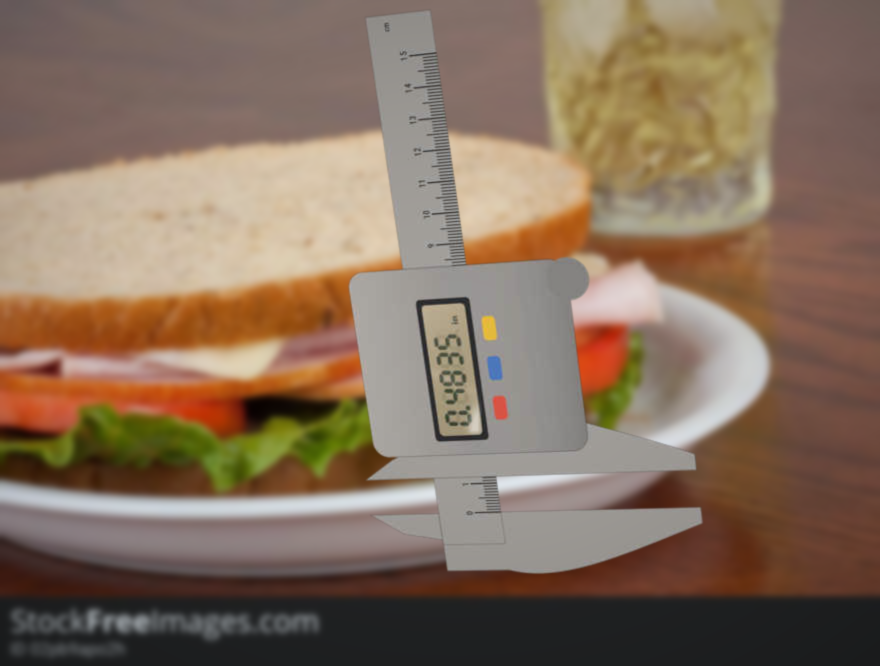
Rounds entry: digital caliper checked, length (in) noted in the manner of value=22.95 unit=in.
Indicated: value=0.4835 unit=in
